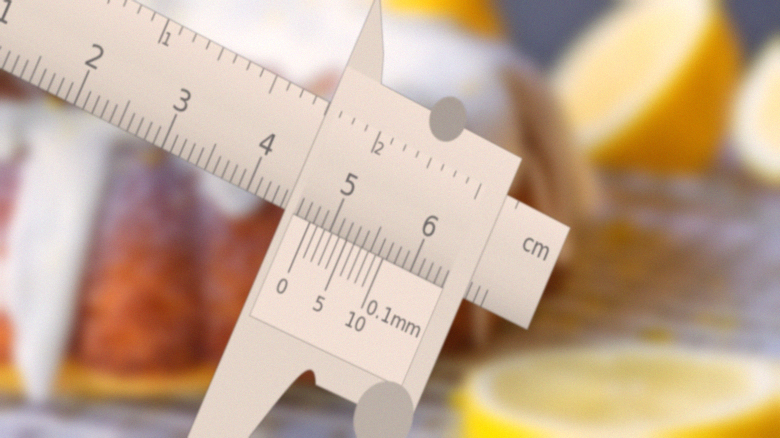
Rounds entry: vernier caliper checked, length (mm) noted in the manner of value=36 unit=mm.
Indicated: value=47.6 unit=mm
